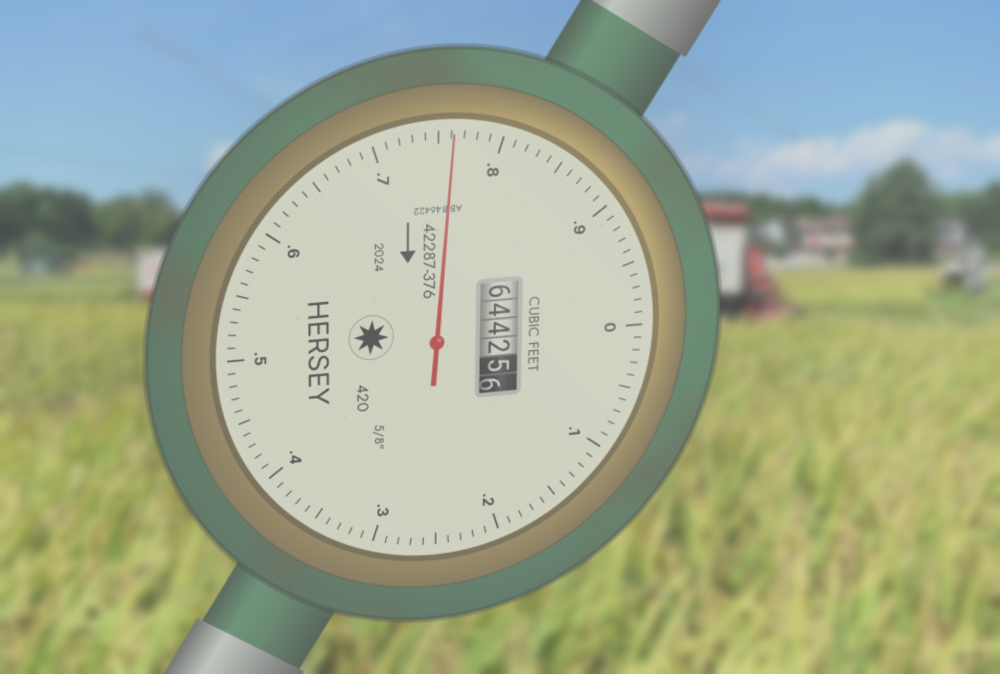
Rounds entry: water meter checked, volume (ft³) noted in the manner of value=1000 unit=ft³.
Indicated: value=644255.76 unit=ft³
